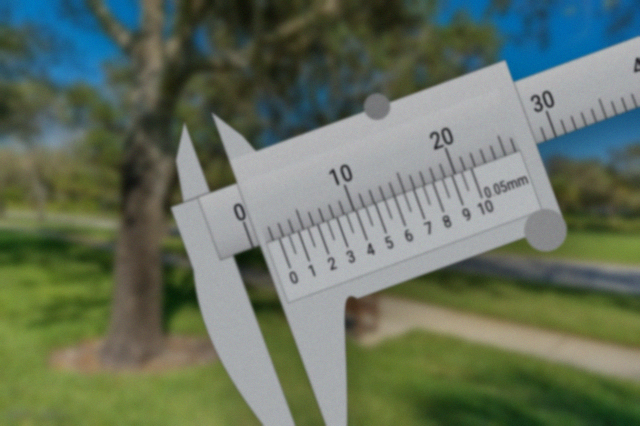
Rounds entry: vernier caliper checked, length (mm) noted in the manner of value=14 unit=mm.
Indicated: value=2.6 unit=mm
